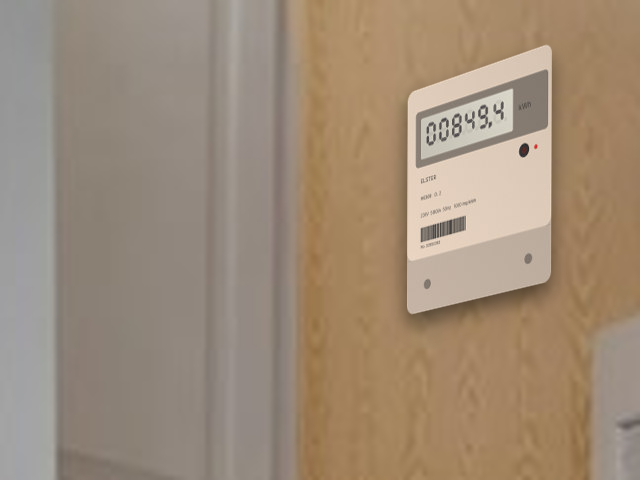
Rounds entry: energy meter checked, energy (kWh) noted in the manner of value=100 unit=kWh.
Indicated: value=849.4 unit=kWh
